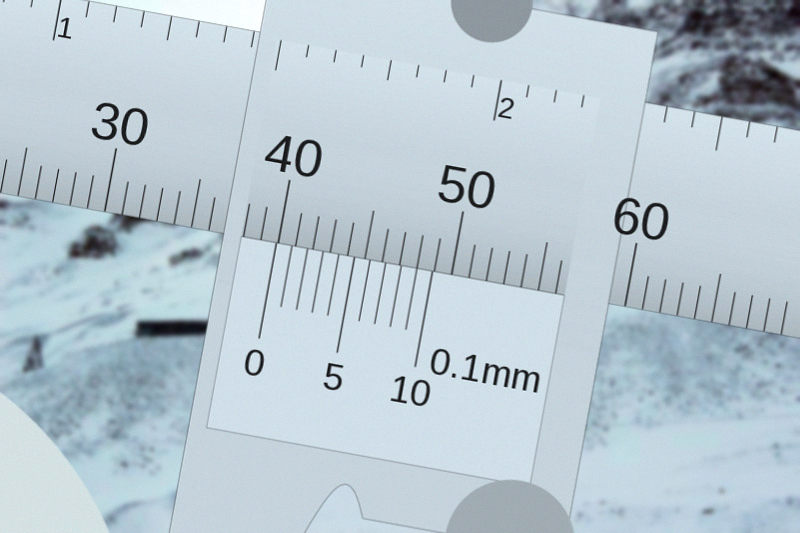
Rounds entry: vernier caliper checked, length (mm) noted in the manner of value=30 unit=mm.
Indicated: value=39.9 unit=mm
